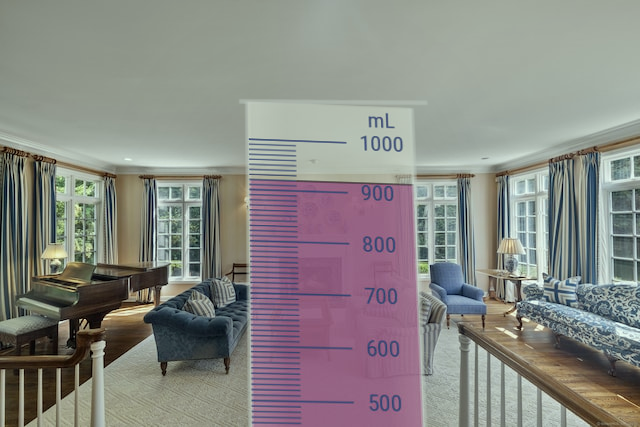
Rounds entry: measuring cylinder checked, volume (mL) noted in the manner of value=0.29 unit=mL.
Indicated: value=920 unit=mL
